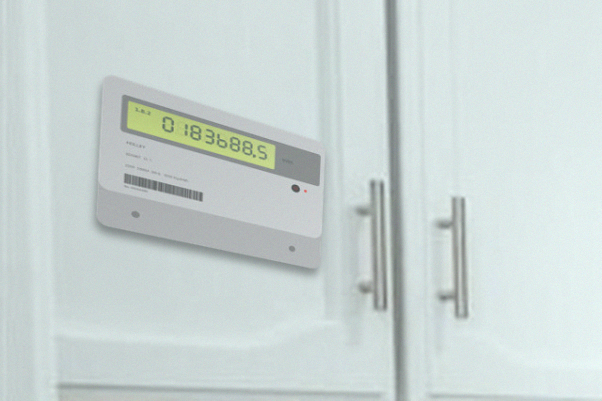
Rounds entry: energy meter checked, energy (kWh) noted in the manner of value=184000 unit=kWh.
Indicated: value=183688.5 unit=kWh
